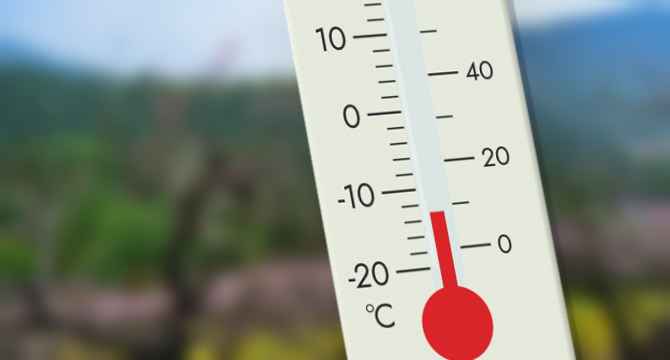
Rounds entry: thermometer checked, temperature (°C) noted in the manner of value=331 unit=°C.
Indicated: value=-13 unit=°C
